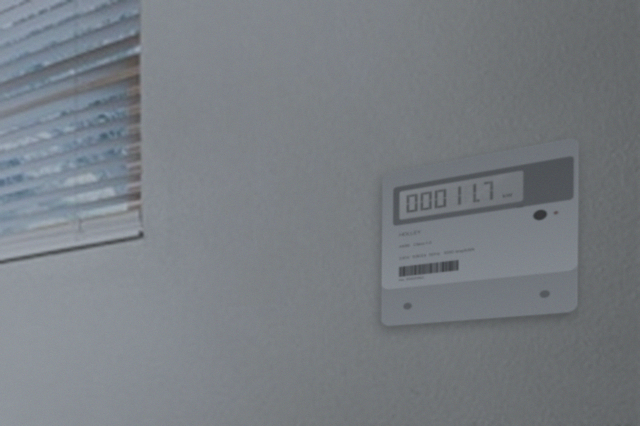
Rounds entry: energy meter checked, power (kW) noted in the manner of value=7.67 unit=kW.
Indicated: value=11.7 unit=kW
